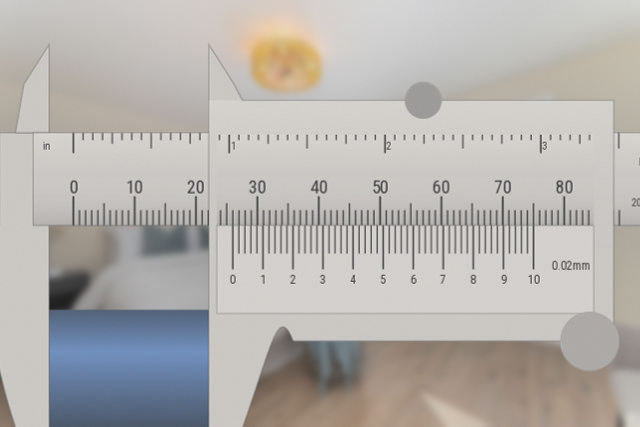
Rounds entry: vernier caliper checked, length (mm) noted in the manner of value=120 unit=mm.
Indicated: value=26.0 unit=mm
